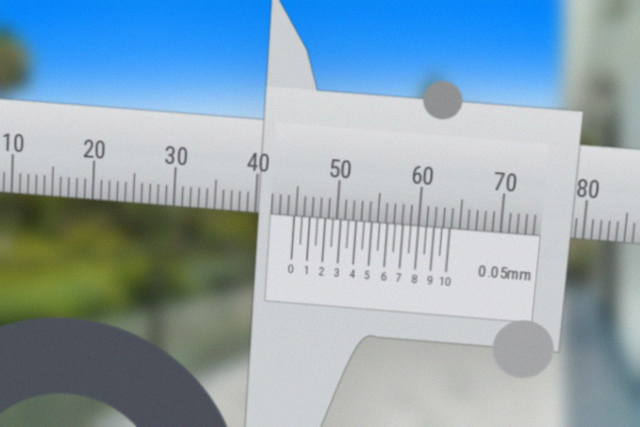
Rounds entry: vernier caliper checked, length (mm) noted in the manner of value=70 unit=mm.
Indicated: value=44.8 unit=mm
